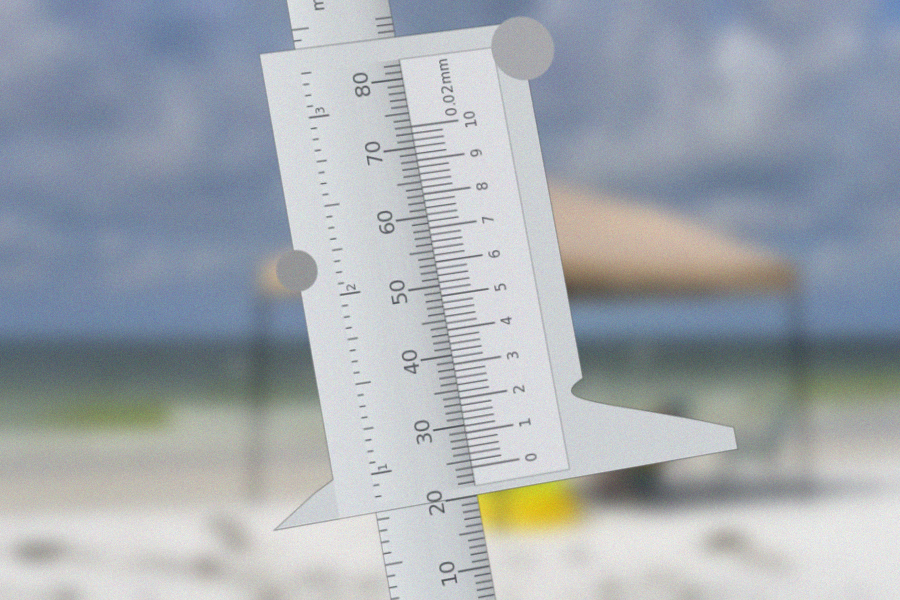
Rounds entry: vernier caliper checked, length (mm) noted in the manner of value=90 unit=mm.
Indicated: value=24.0 unit=mm
